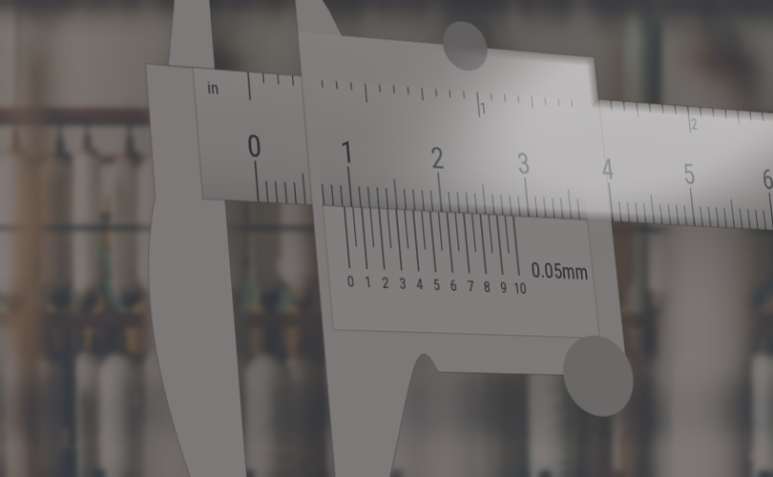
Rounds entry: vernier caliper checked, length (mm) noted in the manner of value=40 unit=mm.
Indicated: value=9.2 unit=mm
